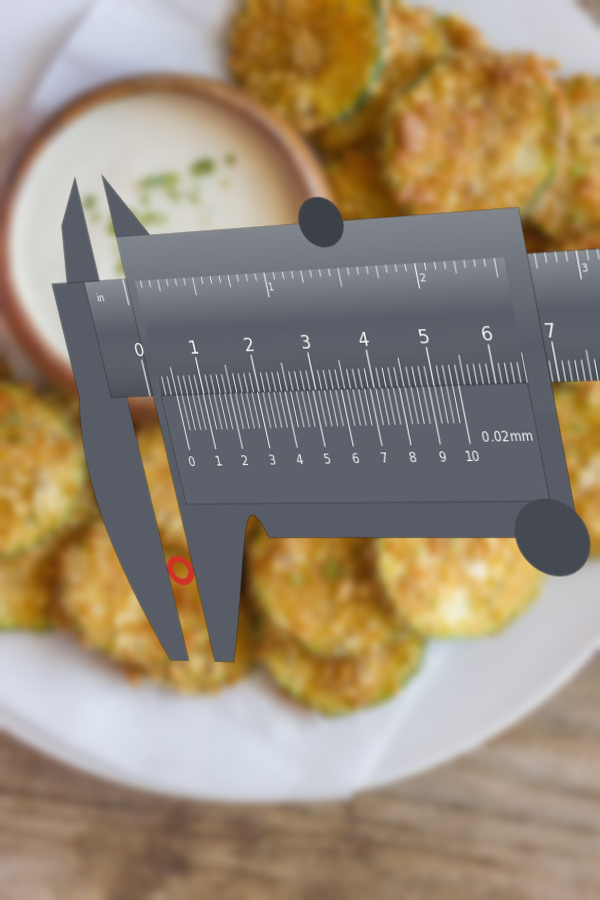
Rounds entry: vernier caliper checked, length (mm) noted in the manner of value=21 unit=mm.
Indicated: value=5.0 unit=mm
